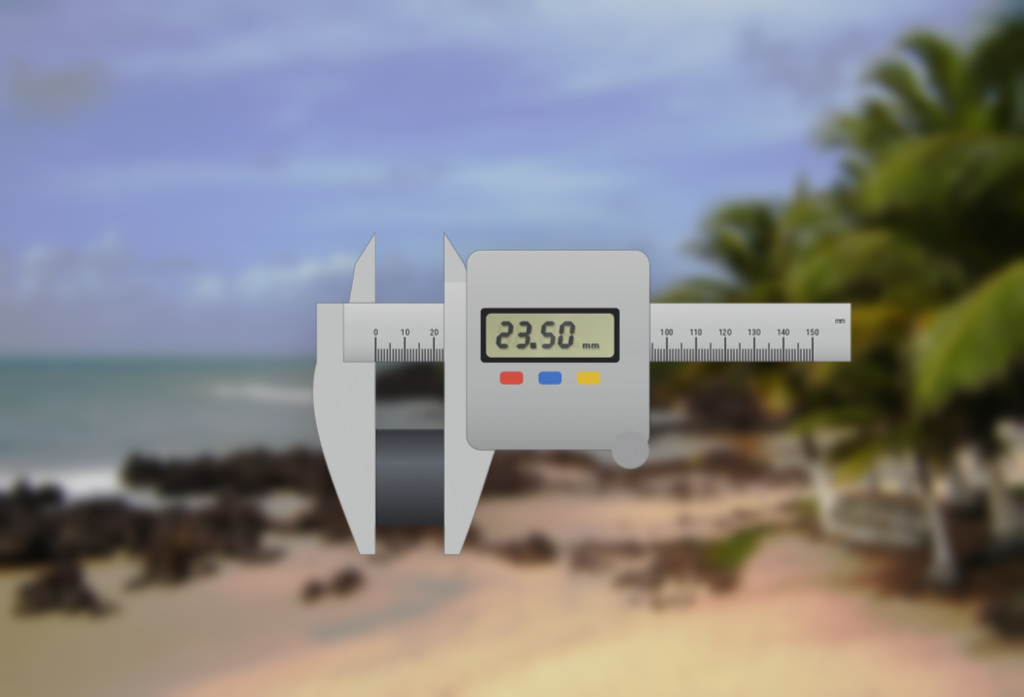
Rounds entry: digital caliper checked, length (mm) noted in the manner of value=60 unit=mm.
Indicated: value=23.50 unit=mm
